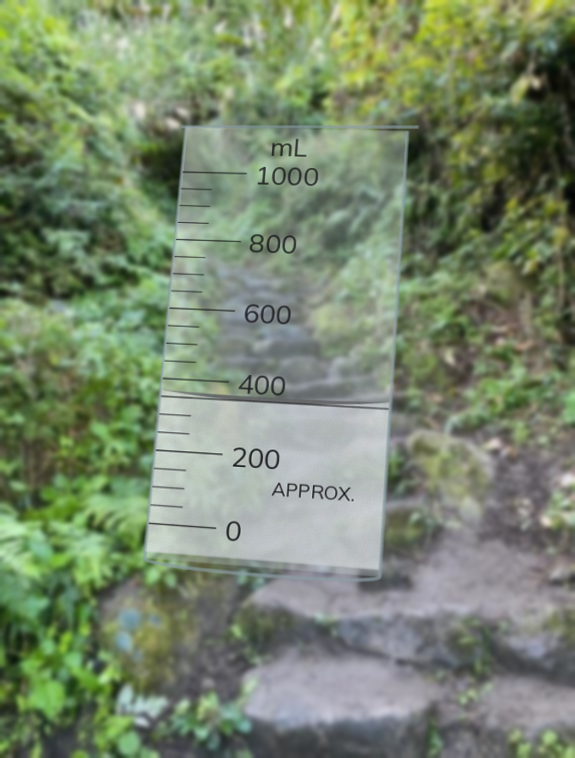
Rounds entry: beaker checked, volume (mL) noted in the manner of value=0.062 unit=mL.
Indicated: value=350 unit=mL
